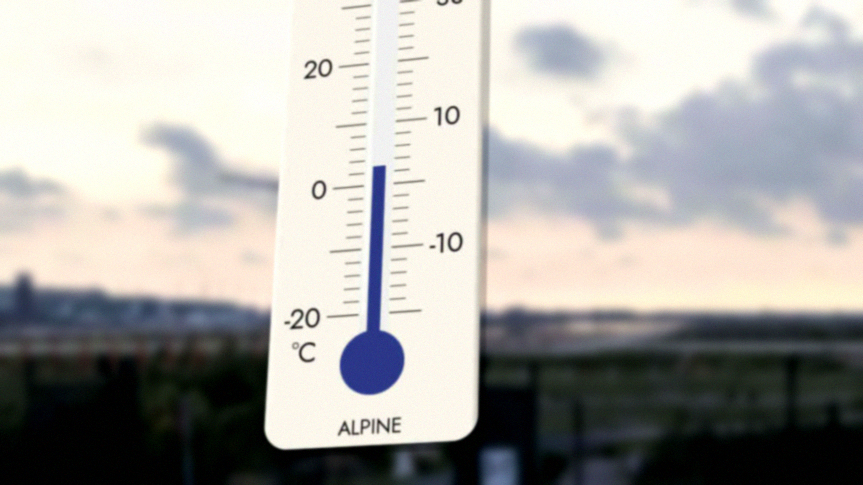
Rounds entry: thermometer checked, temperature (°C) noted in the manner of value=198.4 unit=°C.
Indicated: value=3 unit=°C
